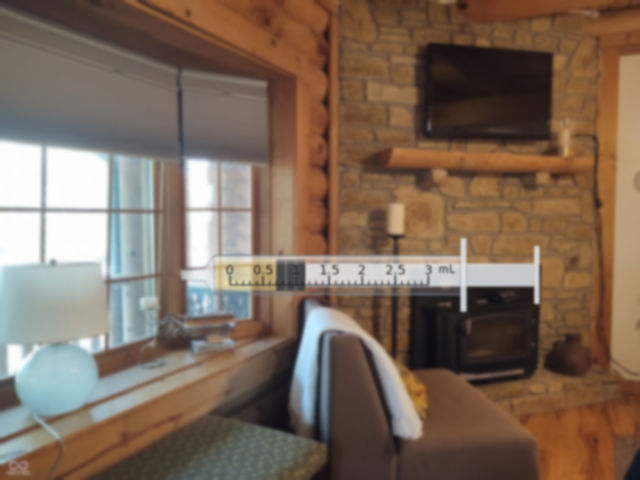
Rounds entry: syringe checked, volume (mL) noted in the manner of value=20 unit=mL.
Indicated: value=0.7 unit=mL
